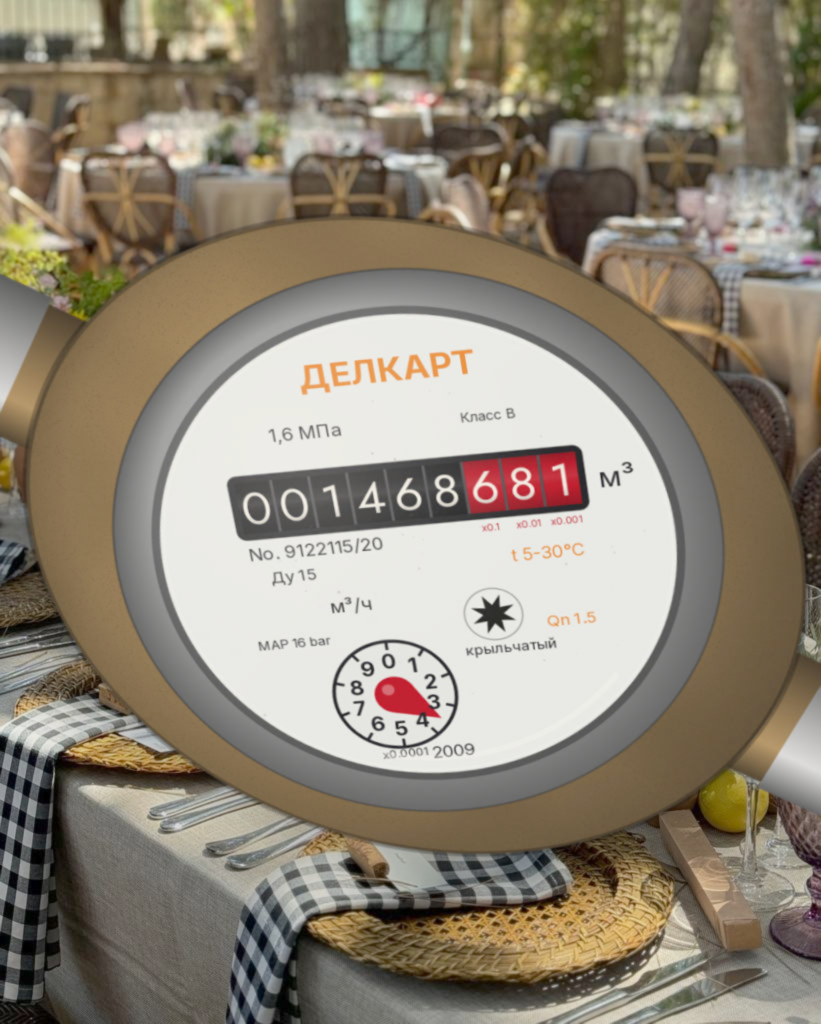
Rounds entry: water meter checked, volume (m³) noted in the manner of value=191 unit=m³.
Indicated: value=1468.6813 unit=m³
